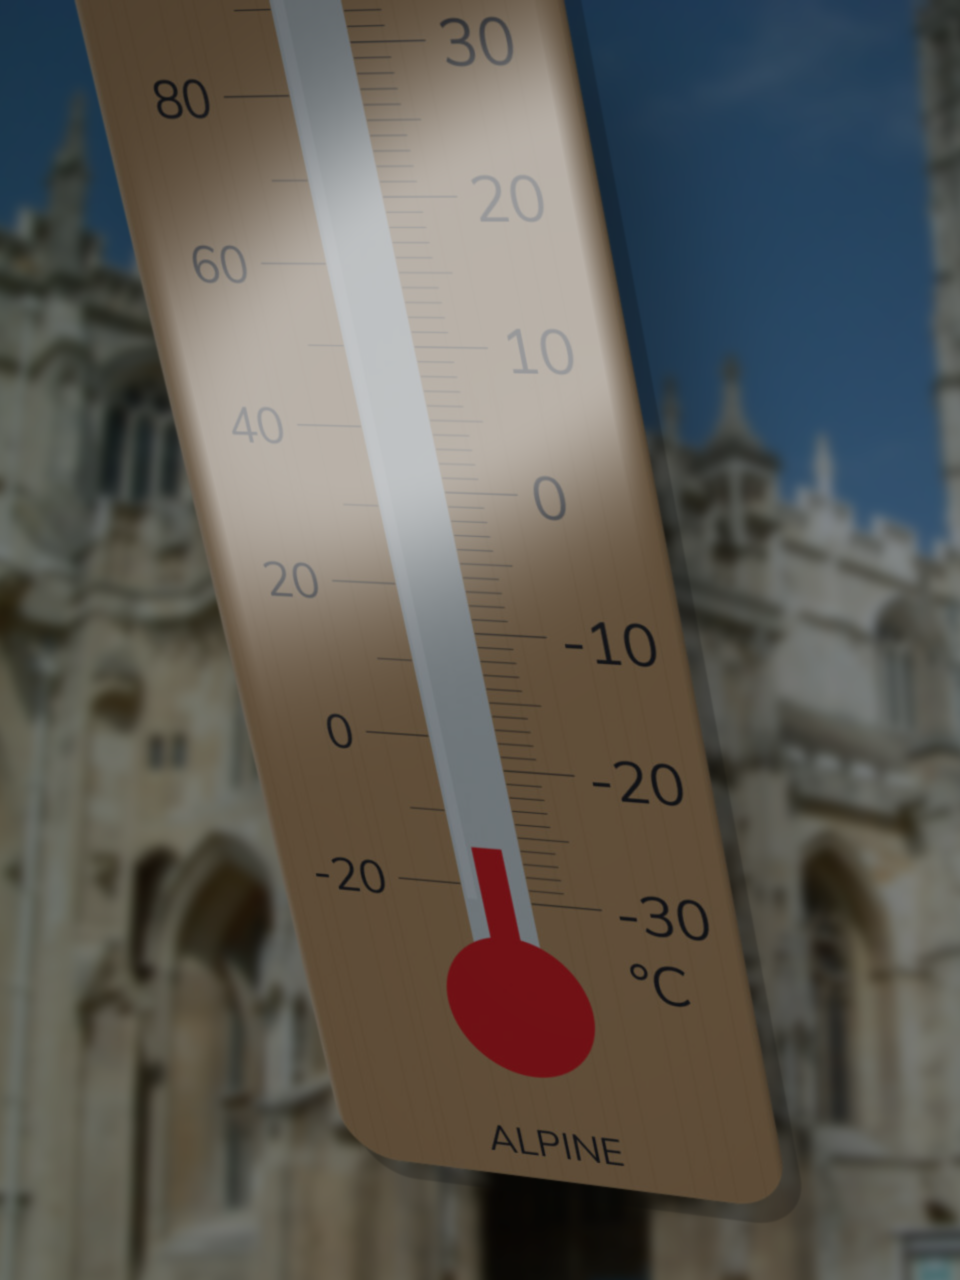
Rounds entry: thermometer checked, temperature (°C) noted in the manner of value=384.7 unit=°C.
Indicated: value=-26 unit=°C
